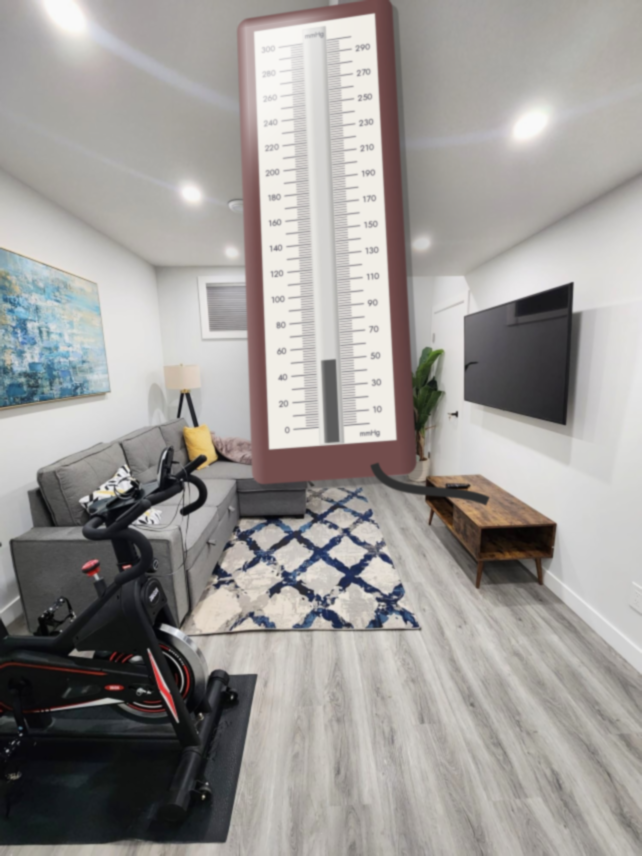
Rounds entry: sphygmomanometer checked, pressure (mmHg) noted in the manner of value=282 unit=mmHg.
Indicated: value=50 unit=mmHg
